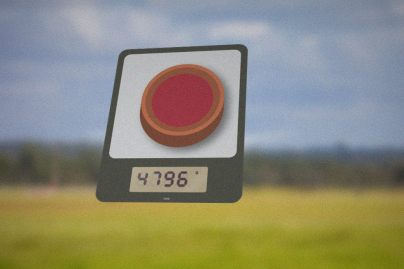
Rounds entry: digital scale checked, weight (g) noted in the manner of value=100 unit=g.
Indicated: value=4796 unit=g
